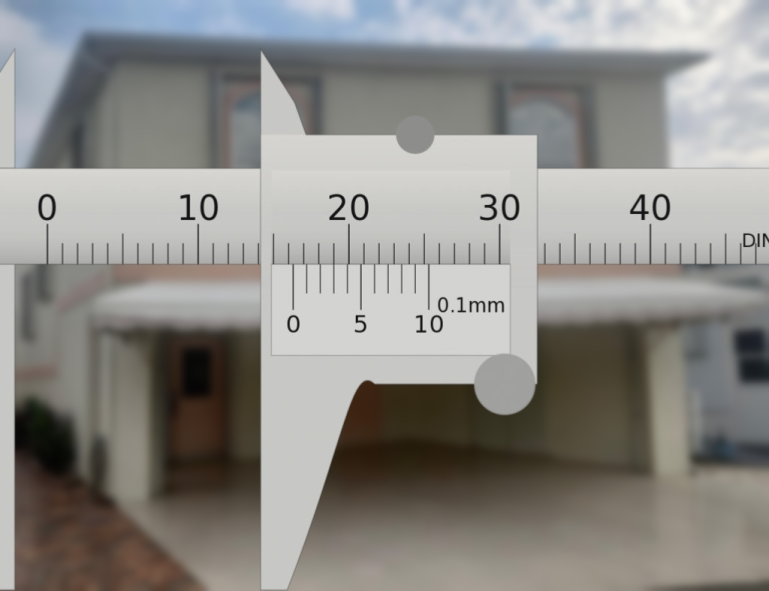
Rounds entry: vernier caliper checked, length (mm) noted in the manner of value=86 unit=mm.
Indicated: value=16.3 unit=mm
